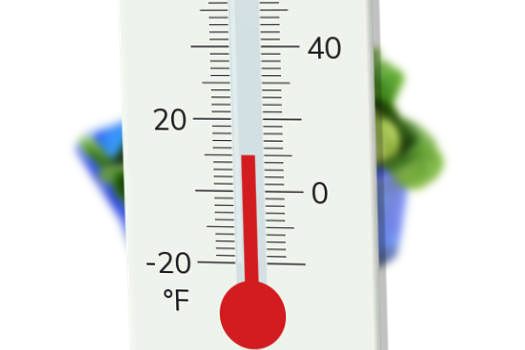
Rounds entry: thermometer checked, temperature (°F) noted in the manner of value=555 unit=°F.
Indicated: value=10 unit=°F
